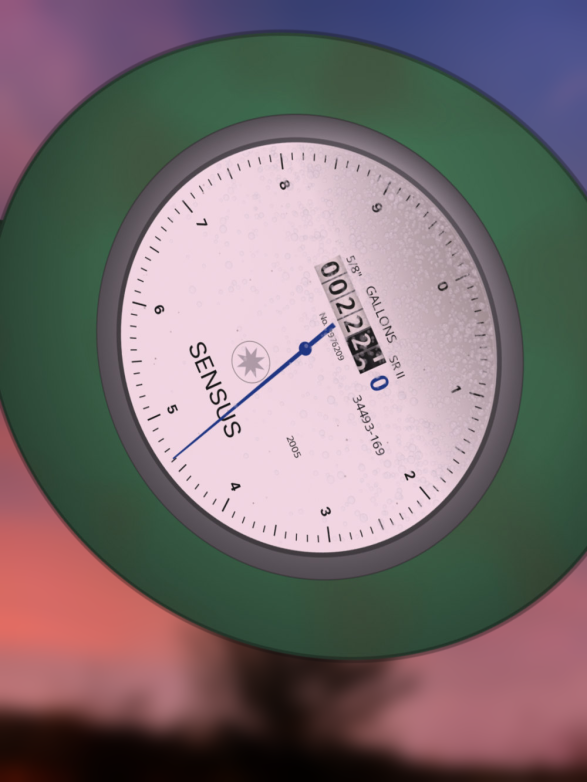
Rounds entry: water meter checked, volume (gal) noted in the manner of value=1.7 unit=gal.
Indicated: value=22214.6 unit=gal
